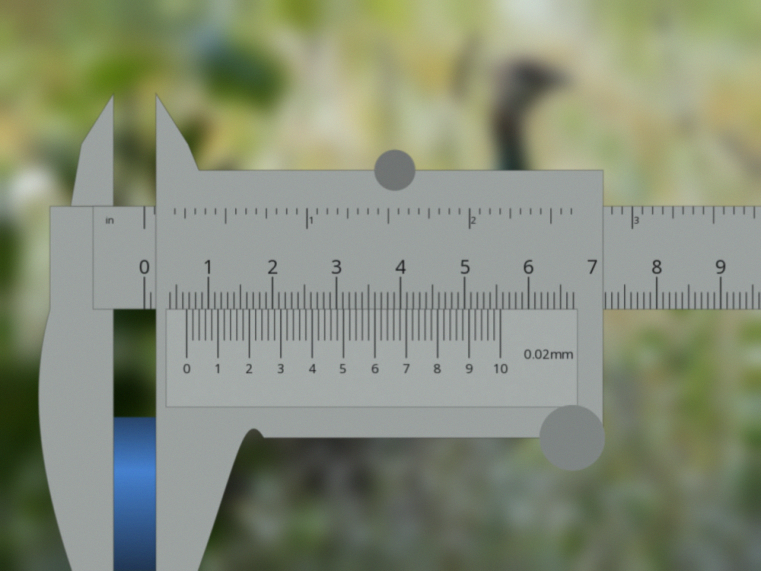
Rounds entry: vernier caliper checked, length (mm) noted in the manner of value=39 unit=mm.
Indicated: value=6.6 unit=mm
